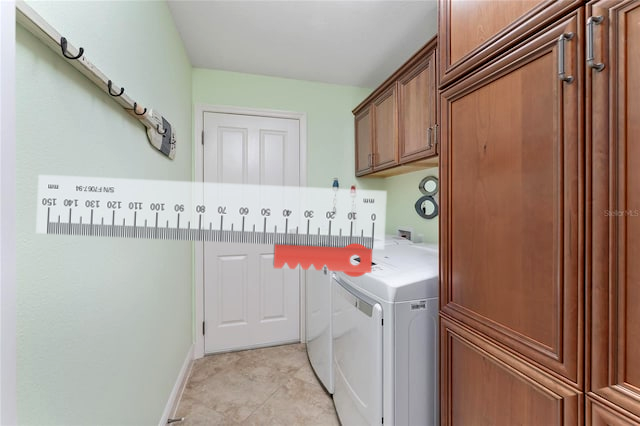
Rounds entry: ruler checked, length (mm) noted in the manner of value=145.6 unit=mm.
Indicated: value=45 unit=mm
